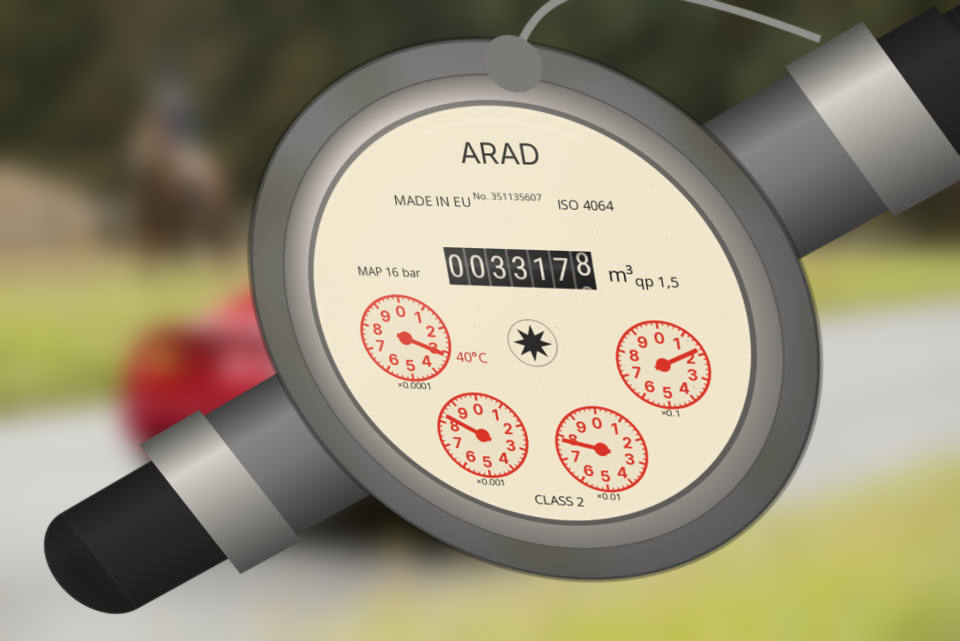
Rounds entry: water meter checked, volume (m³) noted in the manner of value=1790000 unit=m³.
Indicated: value=33178.1783 unit=m³
